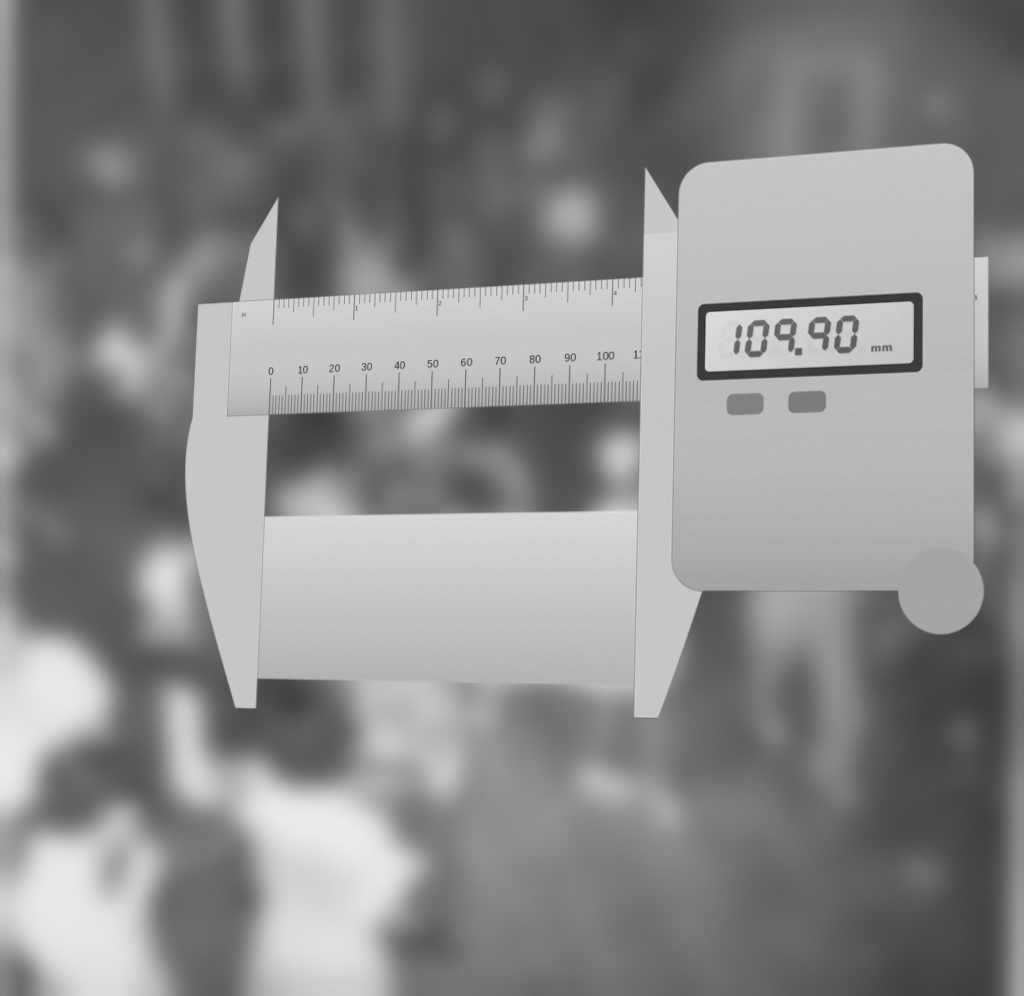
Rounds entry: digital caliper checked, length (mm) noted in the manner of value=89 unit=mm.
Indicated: value=109.90 unit=mm
